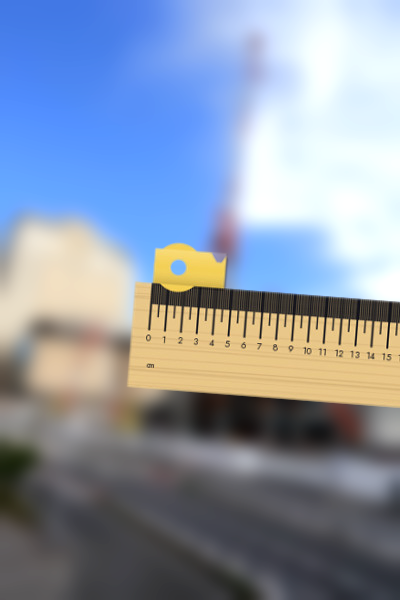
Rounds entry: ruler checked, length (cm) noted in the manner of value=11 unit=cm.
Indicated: value=4.5 unit=cm
